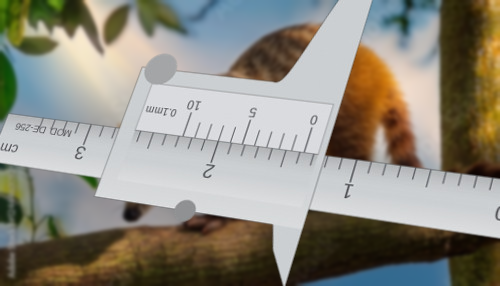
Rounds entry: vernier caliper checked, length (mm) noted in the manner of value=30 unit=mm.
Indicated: value=13.7 unit=mm
